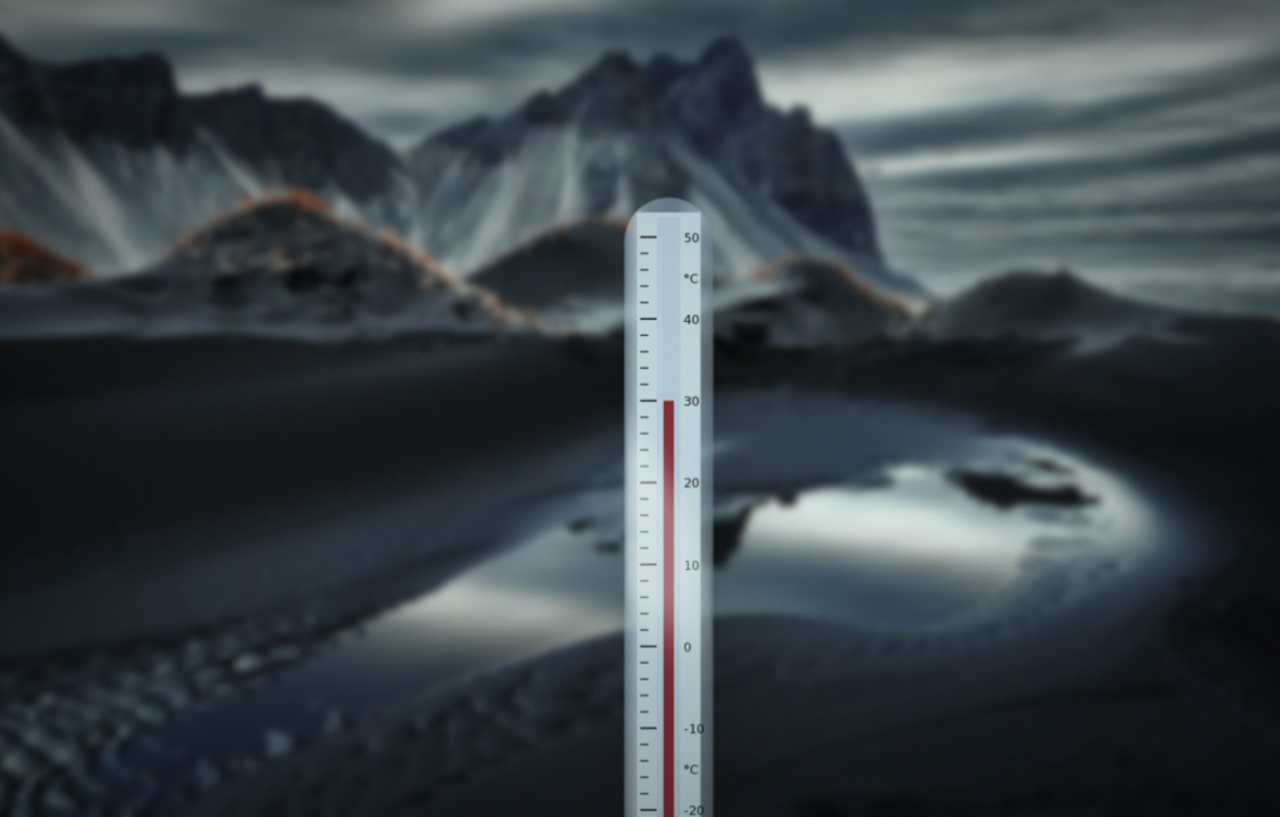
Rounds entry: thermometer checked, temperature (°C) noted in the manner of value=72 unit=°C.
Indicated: value=30 unit=°C
